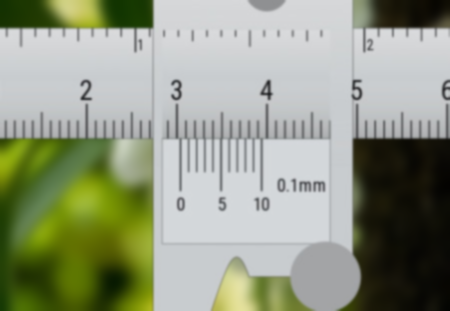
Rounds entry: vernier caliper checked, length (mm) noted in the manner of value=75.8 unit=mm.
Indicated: value=30.4 unit=mm
